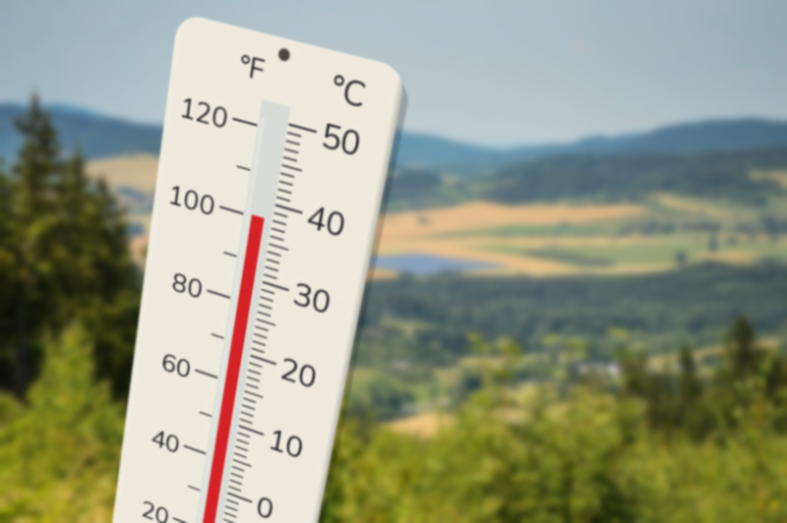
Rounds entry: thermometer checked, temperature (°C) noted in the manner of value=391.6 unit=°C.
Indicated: value=38 unit=°C
